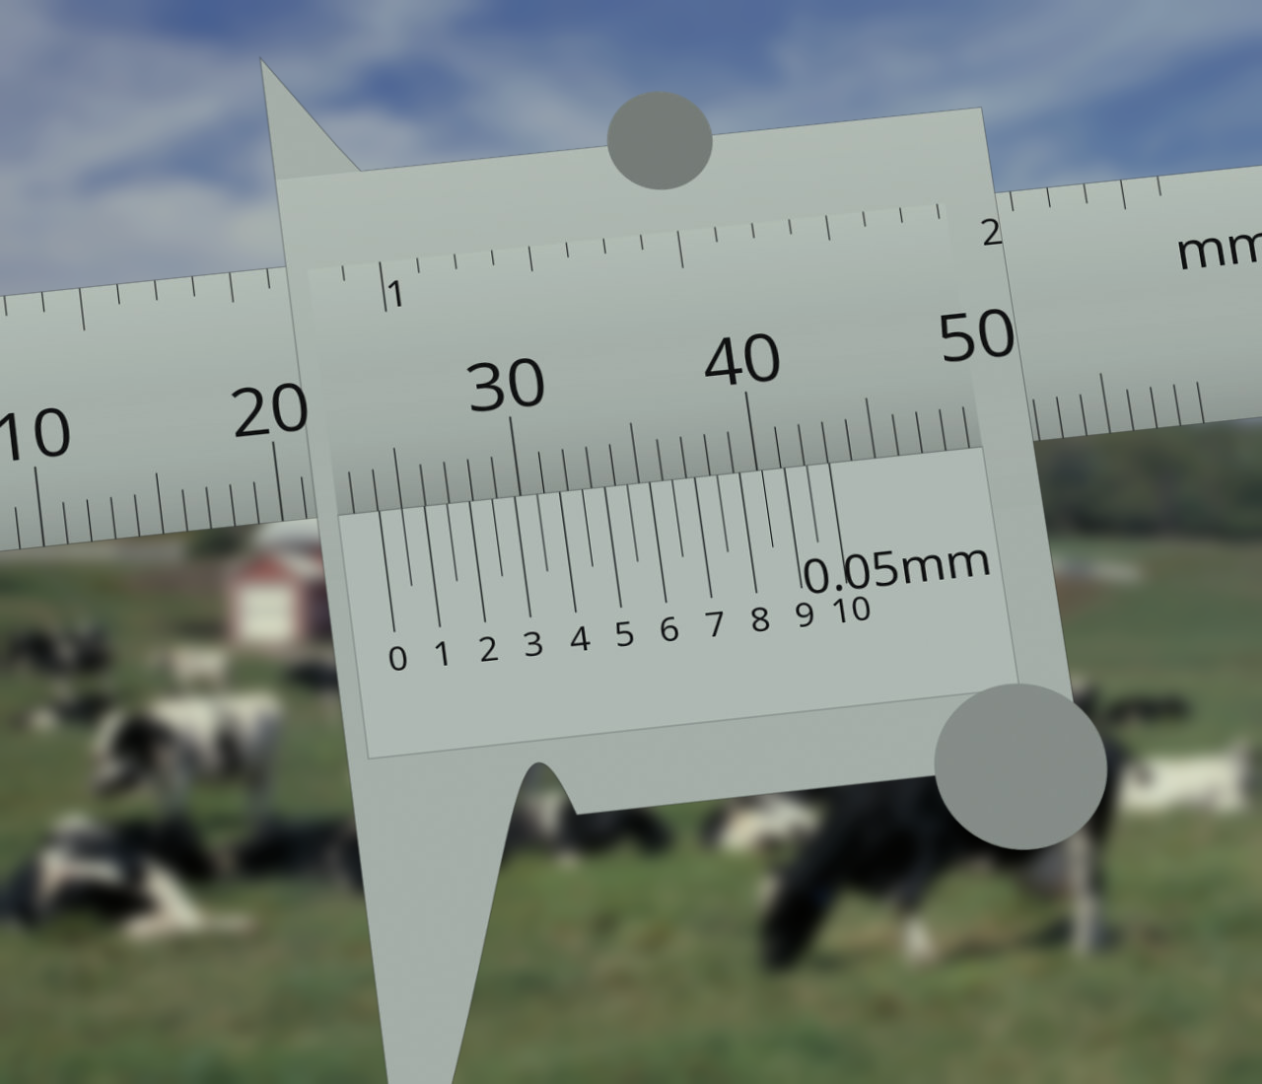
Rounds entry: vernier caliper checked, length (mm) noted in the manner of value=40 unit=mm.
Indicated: value=24.05 unit=mm
